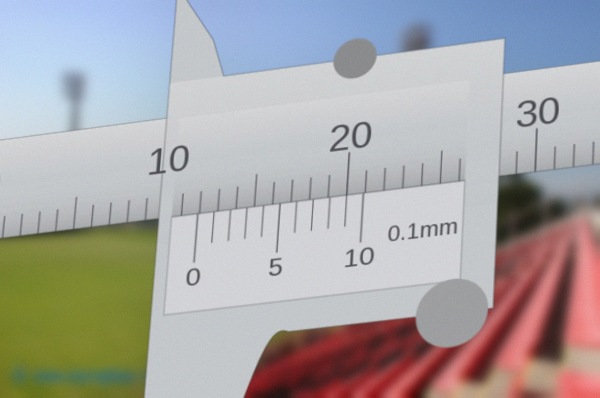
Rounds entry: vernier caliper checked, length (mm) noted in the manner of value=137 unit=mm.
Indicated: value=11.9 unit=mm
